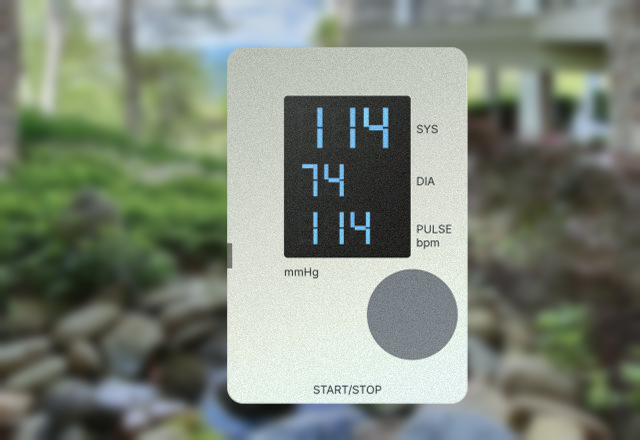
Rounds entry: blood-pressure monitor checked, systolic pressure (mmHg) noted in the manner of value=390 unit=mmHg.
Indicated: value=114 unit=mmHg
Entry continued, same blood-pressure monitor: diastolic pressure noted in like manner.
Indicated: value=74 unit=mmHg
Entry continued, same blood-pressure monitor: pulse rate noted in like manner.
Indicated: value=114 unit=bpm
